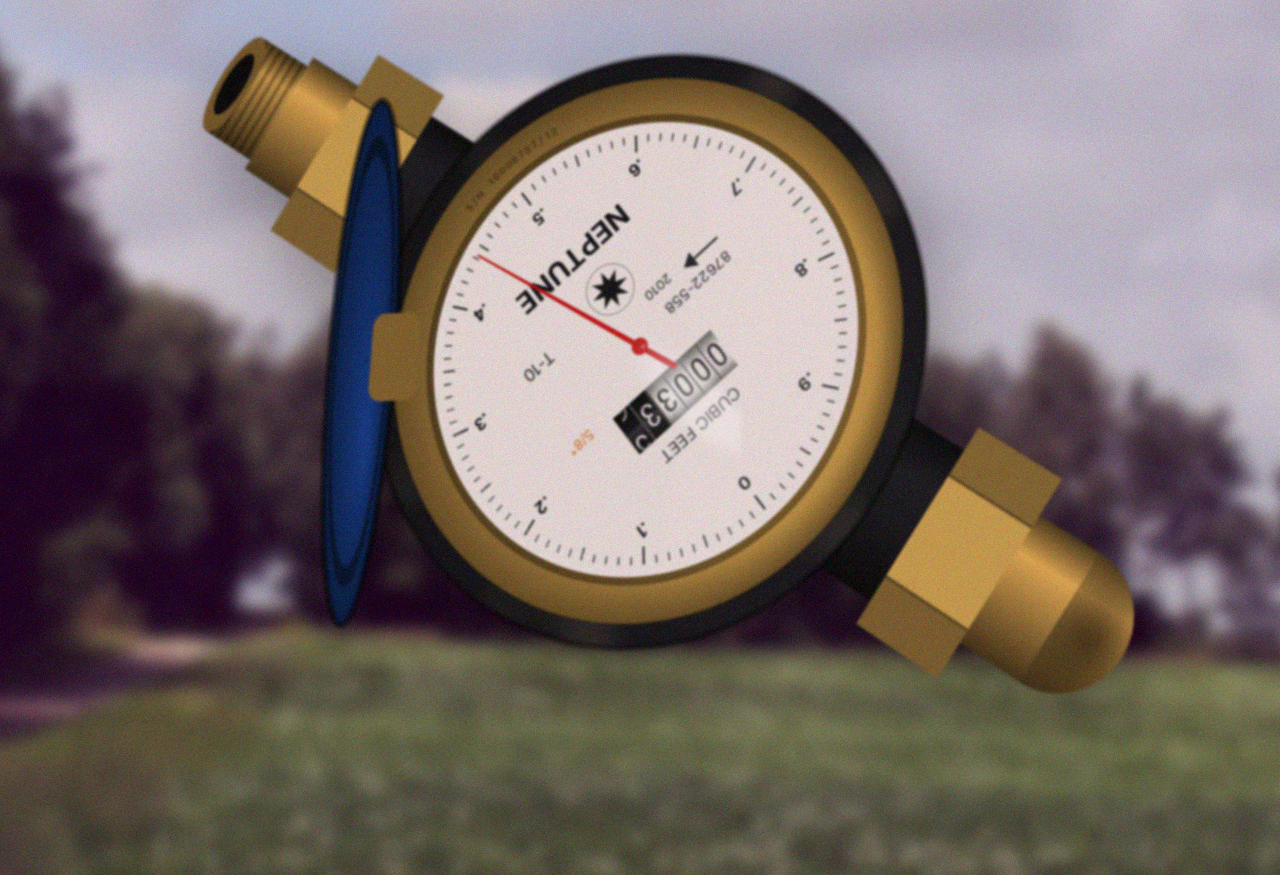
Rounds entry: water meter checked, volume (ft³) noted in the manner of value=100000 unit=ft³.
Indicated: value=335.44 unit=ft³
